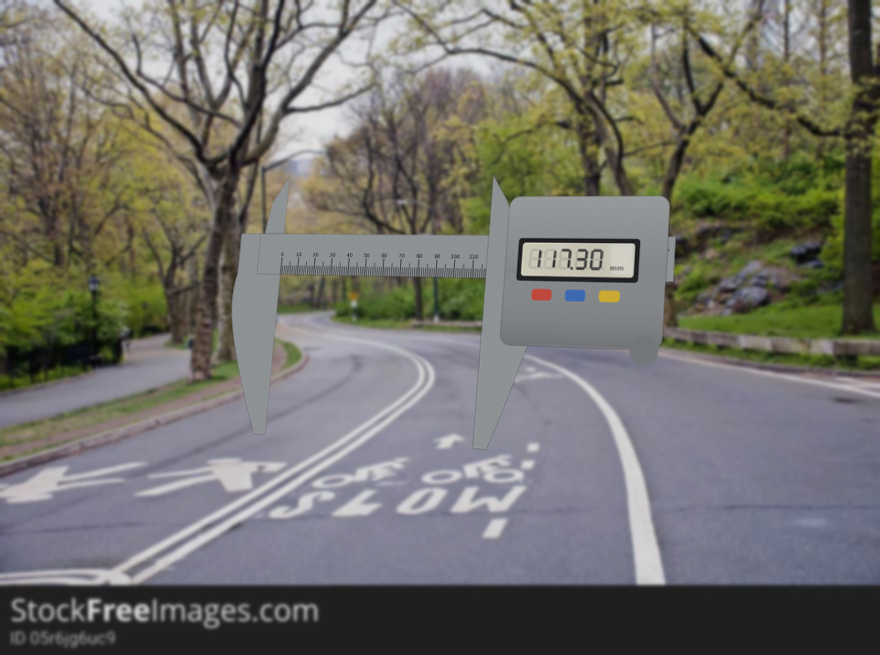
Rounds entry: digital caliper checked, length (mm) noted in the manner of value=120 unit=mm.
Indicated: value=117.30 unit=mm
